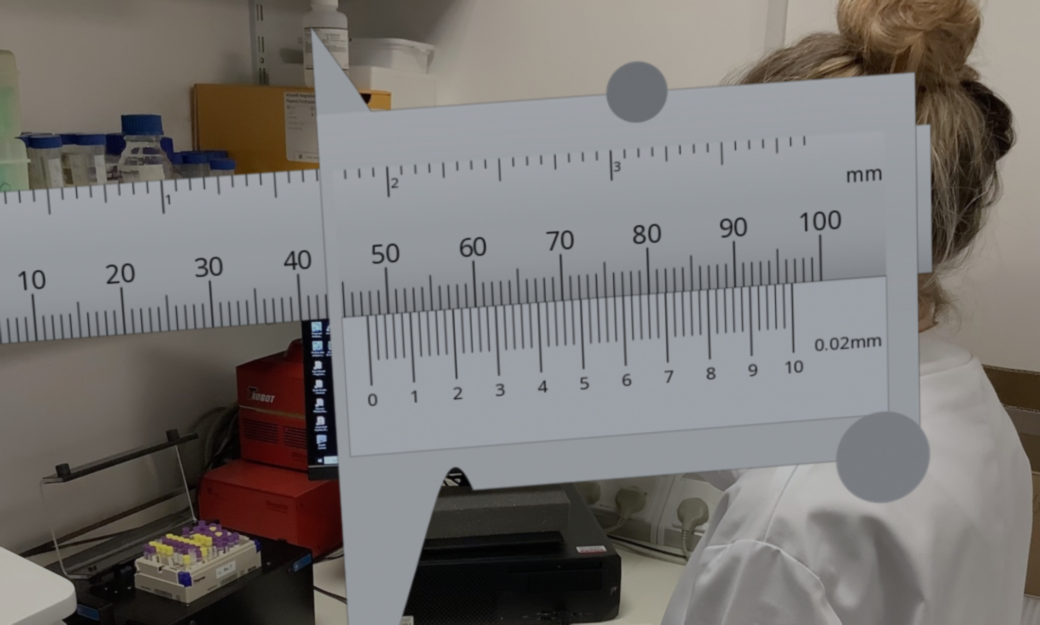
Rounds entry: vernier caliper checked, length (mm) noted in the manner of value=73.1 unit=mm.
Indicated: value=47.6 unit=mm
